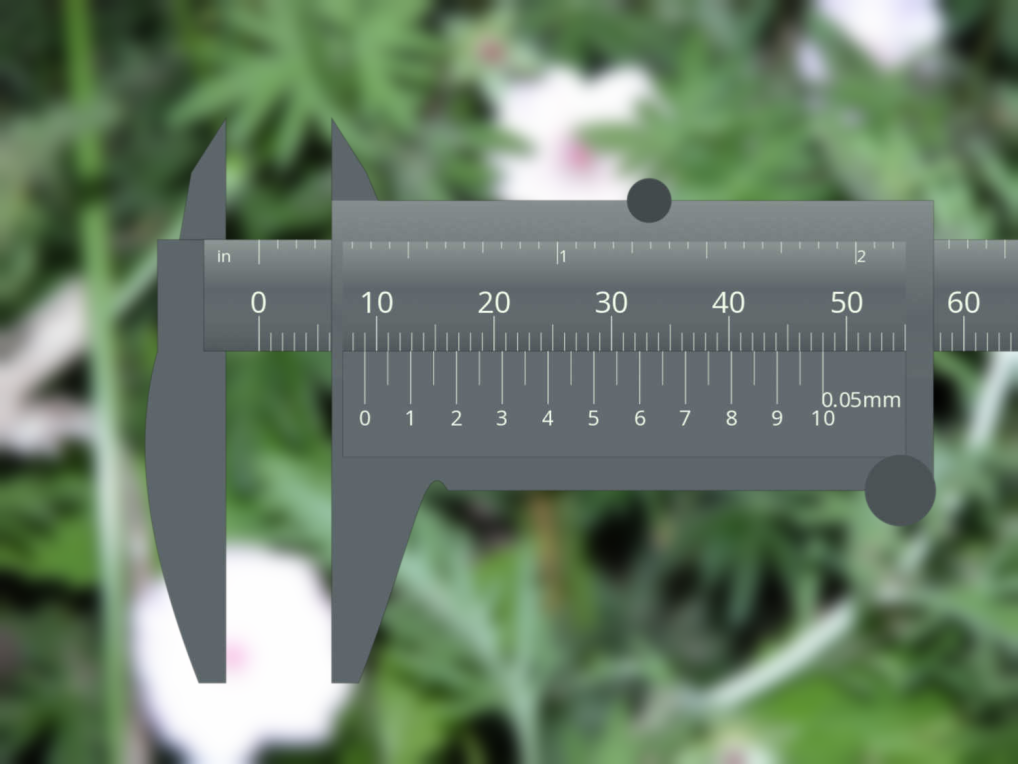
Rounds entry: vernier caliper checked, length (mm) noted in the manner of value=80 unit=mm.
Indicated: value=9.0 unit=mm
